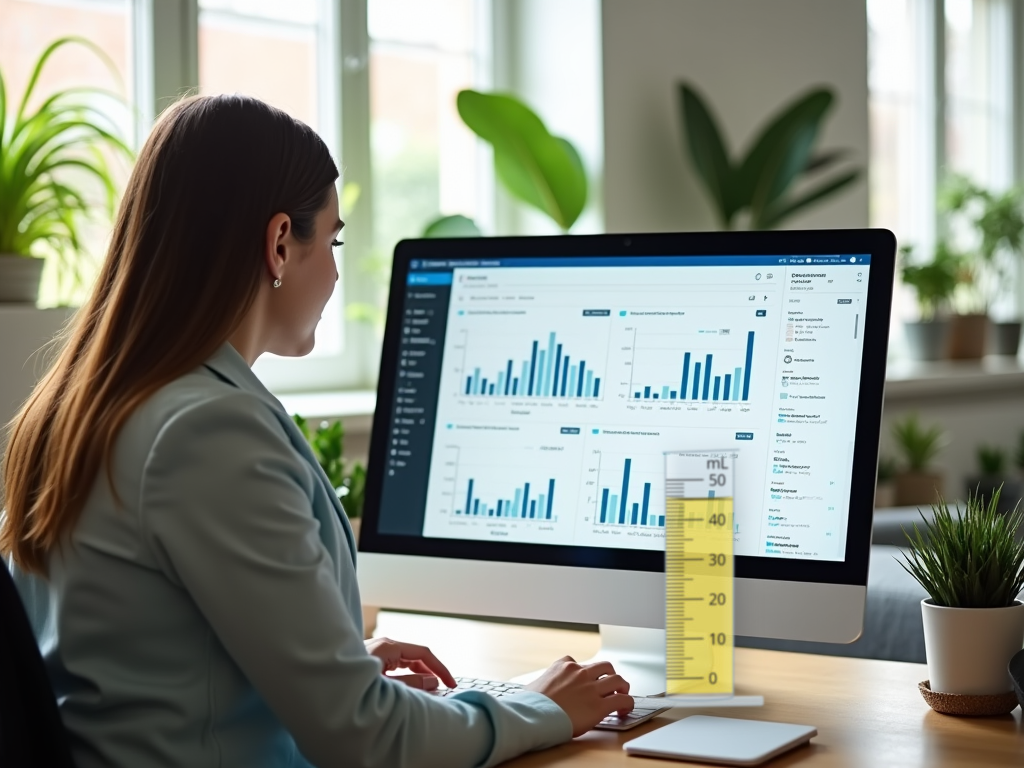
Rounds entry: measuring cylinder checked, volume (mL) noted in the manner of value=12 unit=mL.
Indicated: value=45 unit=mL
